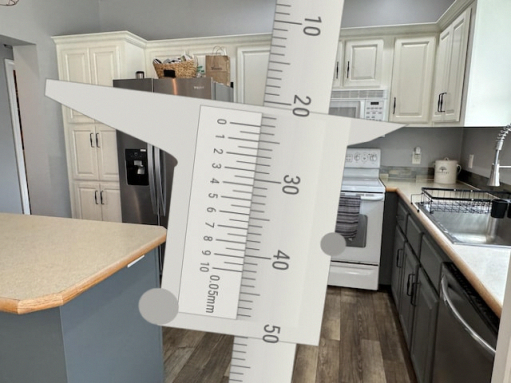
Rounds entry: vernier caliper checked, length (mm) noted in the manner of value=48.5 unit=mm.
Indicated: value=23.2 unit=mm
